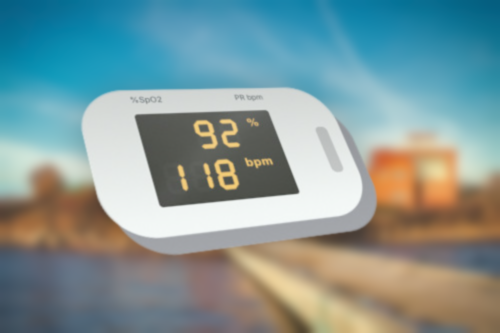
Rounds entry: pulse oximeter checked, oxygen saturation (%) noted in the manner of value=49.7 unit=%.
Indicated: value=92 unit=%
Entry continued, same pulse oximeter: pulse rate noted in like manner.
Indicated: value=118 unit=bpm
